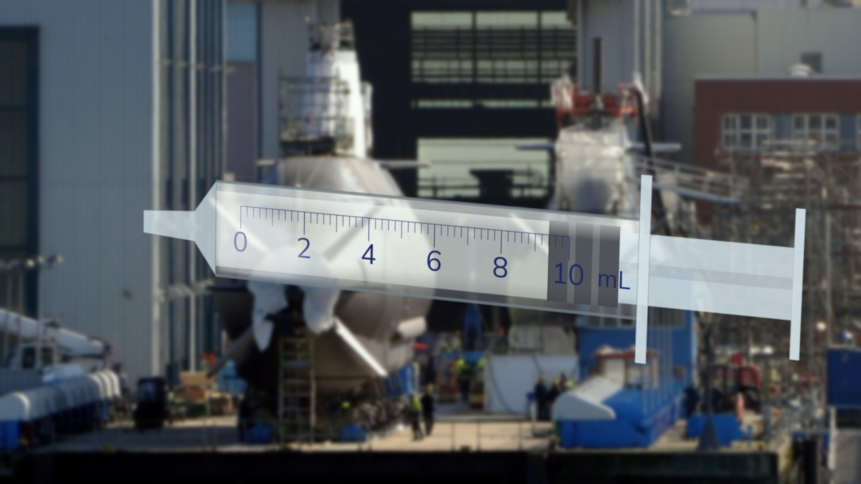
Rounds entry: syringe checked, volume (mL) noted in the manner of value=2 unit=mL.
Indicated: value=9.4 unit=mL
